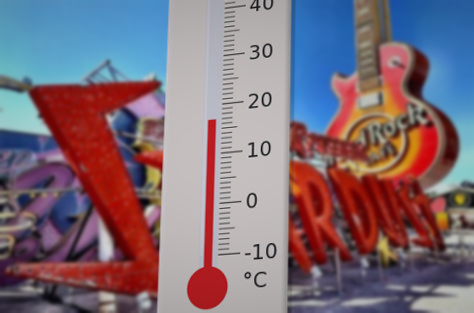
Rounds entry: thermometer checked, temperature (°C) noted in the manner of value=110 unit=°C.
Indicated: value=17 unit=°C
